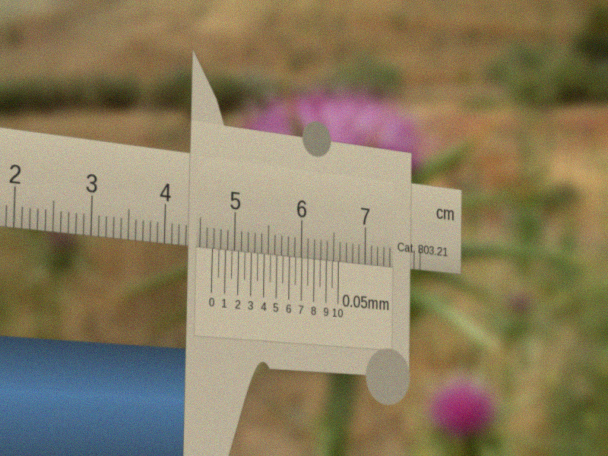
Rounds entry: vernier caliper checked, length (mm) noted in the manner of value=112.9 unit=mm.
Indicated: value=46.8 unit=mm
